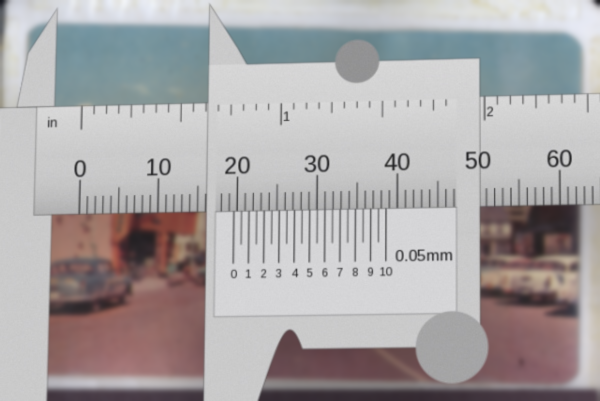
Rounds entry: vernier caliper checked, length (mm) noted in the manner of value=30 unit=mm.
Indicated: value=19.6 unit=mm
